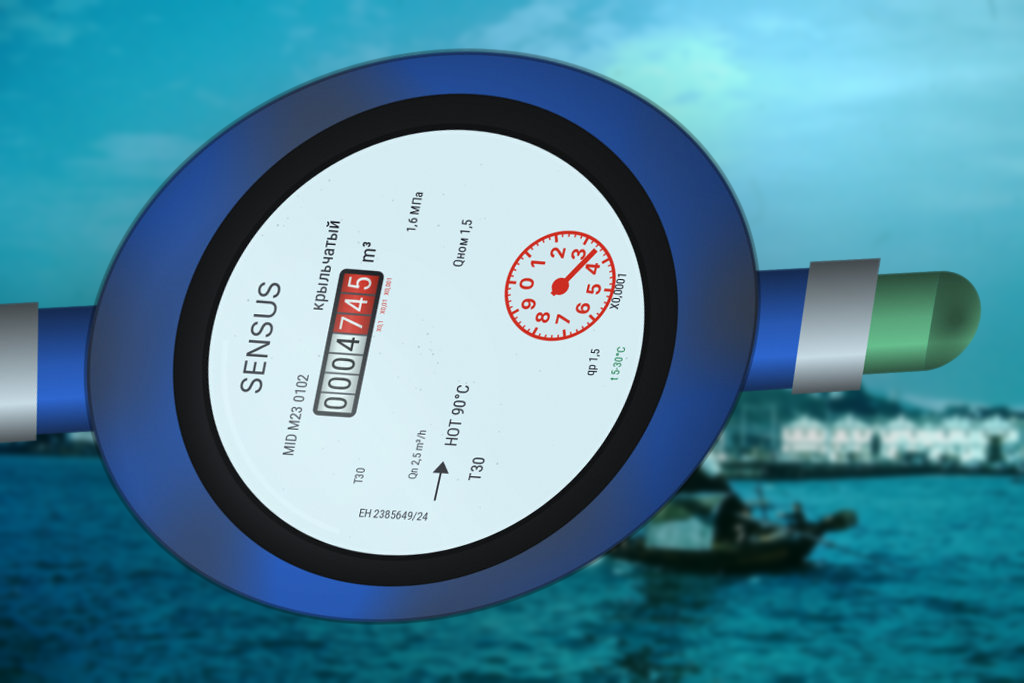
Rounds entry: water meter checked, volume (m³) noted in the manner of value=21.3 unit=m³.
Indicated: value=4.7453 unit=m³
